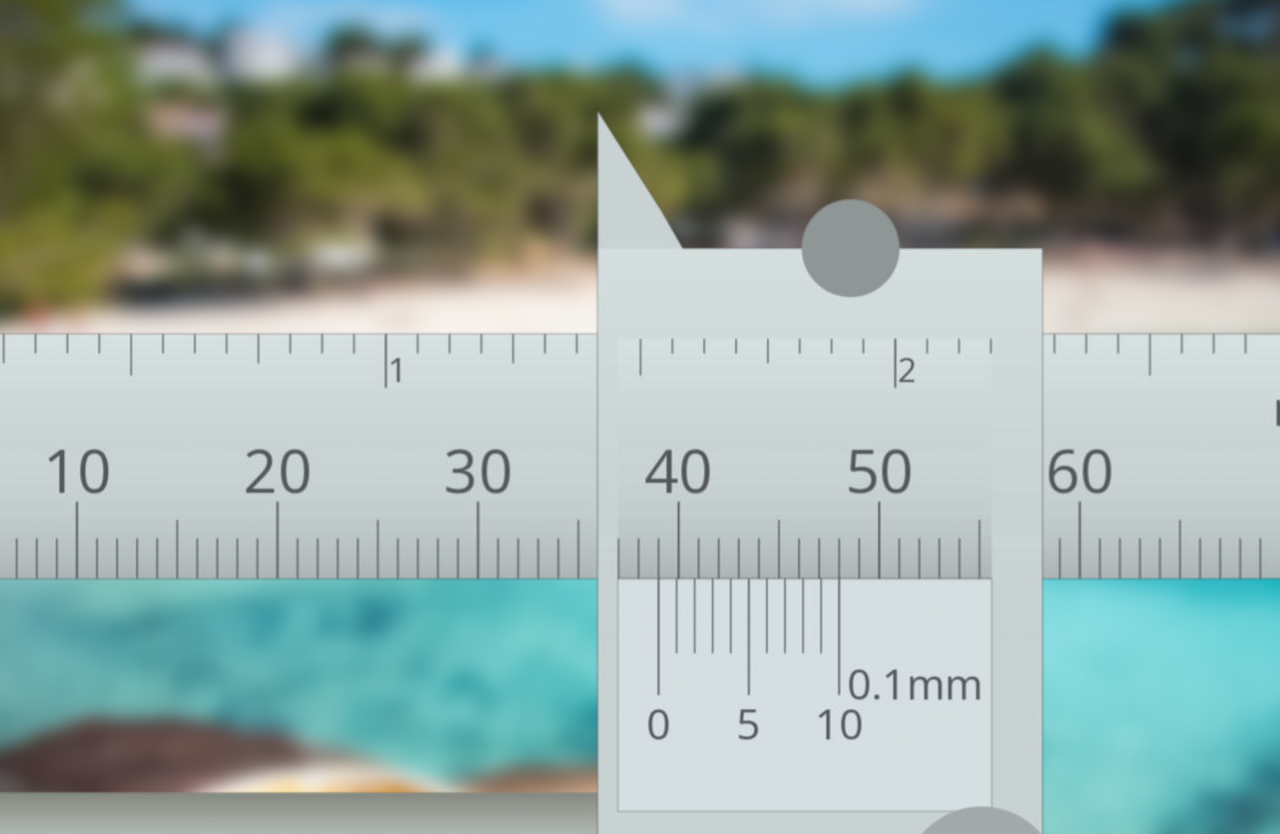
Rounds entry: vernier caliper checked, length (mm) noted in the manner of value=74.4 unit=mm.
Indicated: value=39.0 unit=mm
